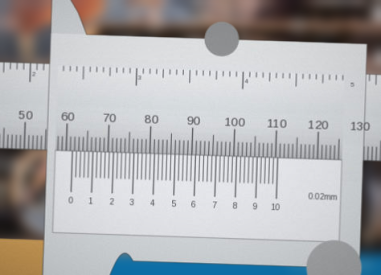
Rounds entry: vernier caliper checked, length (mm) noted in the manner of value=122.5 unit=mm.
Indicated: value=61.5 unit=mm
